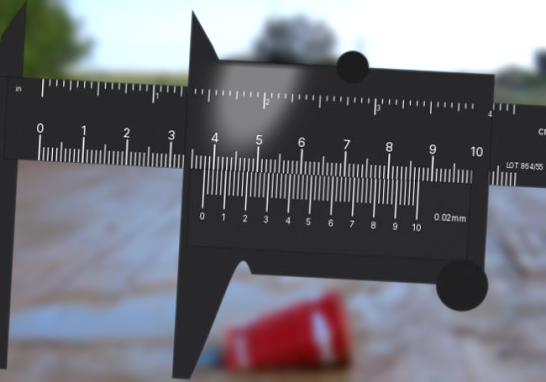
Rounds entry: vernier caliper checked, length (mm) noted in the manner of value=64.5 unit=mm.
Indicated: value=38.0 unit=mm
